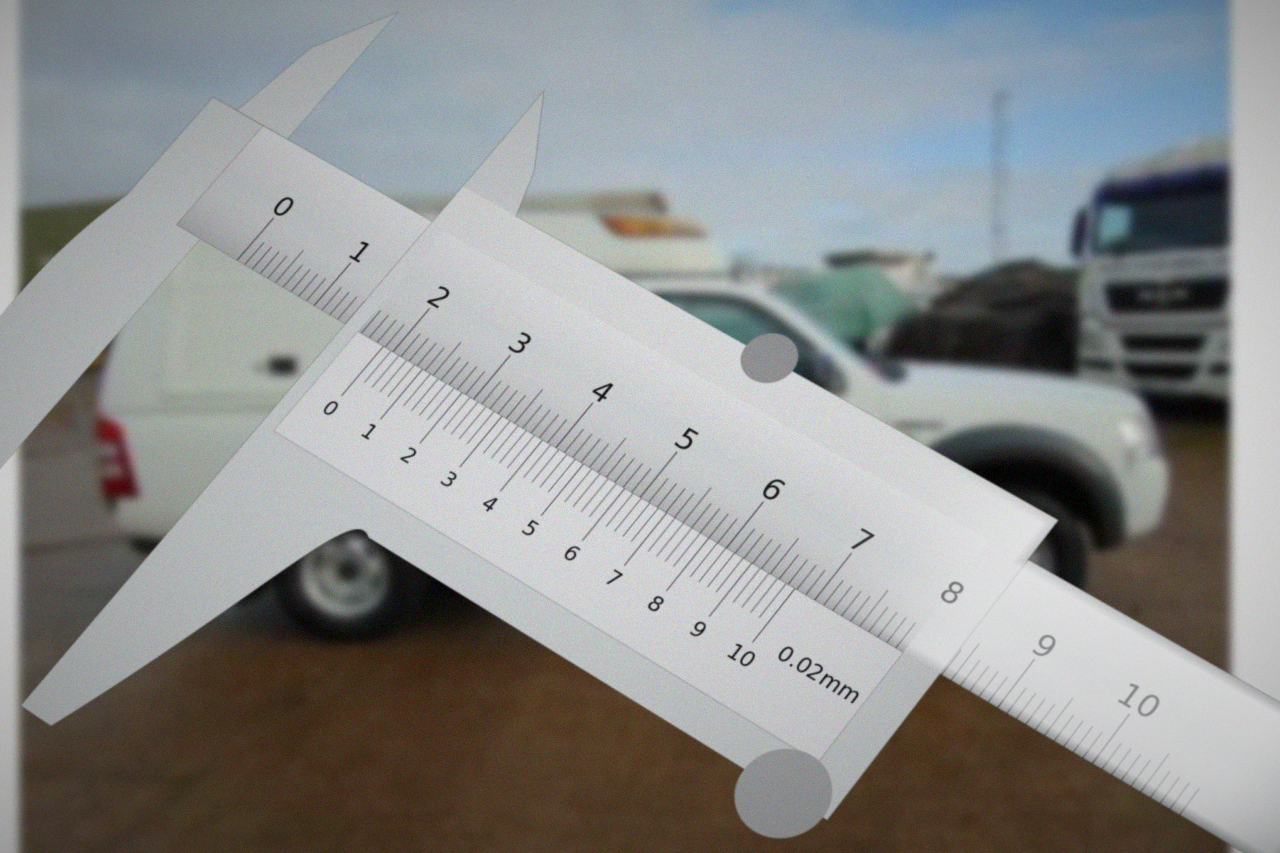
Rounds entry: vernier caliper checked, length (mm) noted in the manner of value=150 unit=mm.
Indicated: value=18.8 unit=mm
